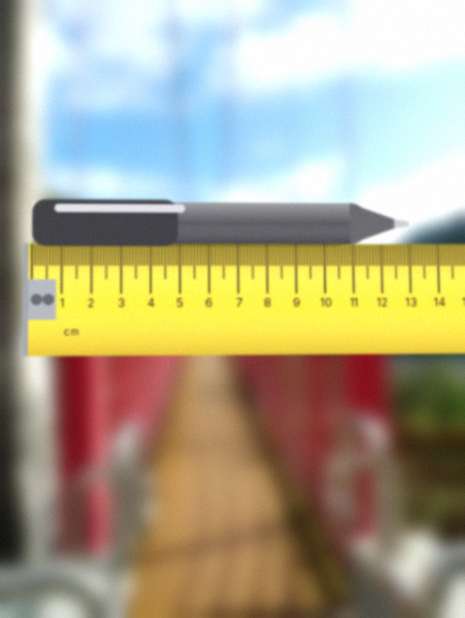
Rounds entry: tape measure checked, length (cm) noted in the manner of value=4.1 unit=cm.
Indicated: value=13 unit=cm
